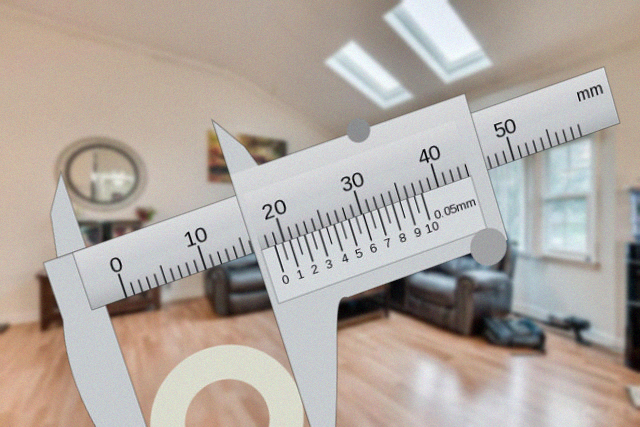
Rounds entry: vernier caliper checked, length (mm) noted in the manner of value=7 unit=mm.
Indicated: value=18.8 unit=mm
